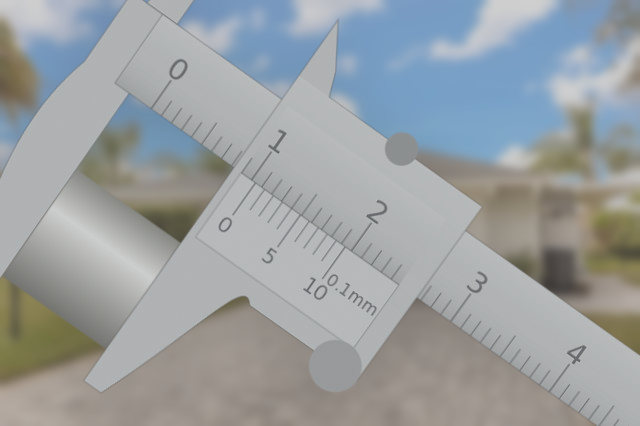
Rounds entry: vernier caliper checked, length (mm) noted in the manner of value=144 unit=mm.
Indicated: value=10.4 unit=mm
